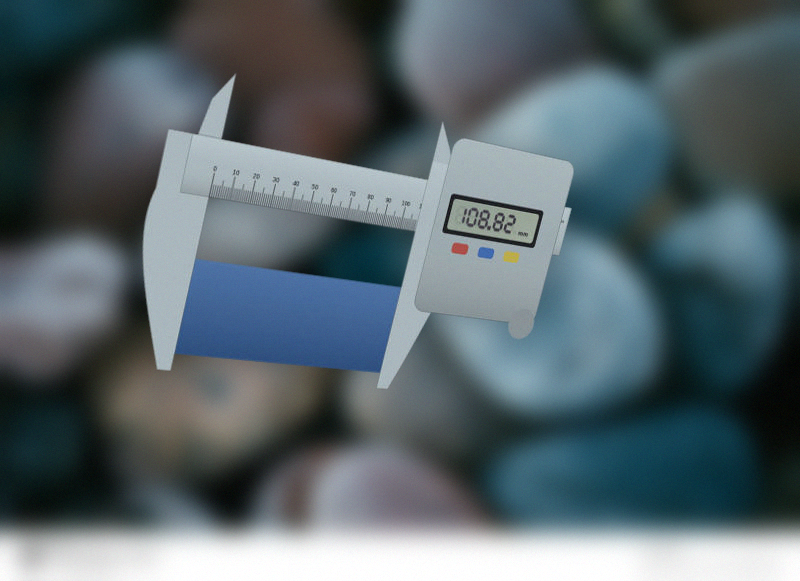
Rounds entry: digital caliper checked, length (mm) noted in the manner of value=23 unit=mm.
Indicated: value=108.82 unit=mm
